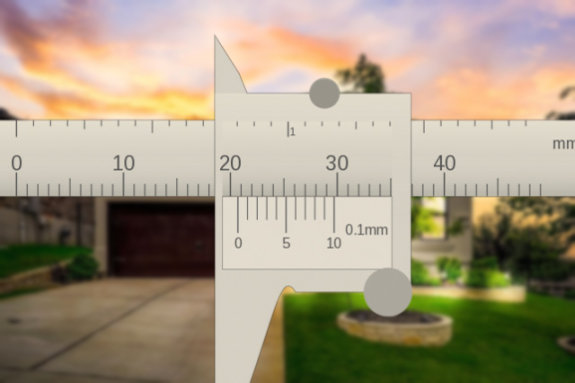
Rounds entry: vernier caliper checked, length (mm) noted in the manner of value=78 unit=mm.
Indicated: value=20.7 unit=mm
